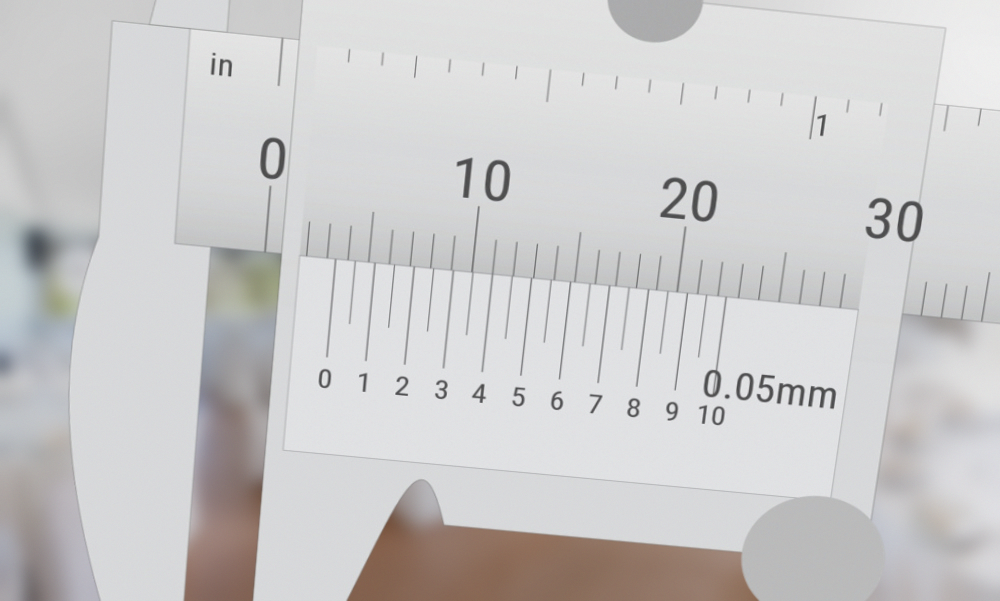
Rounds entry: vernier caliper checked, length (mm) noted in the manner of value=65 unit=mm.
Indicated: value=3.4 unit=mm
